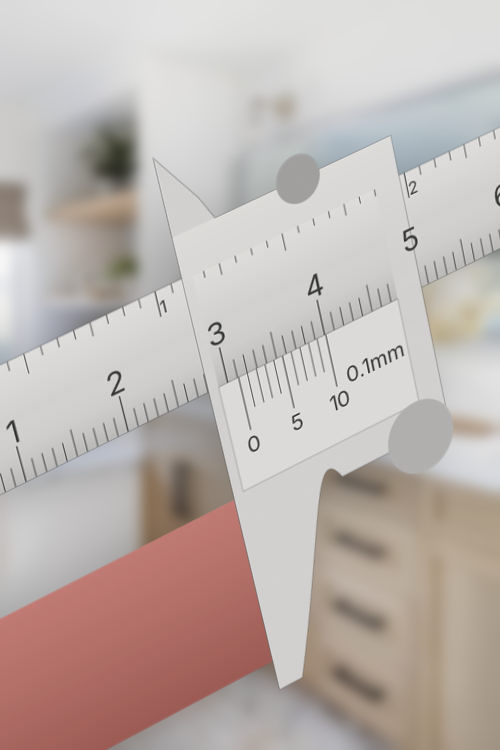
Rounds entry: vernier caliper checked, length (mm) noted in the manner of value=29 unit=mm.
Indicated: value=31.1 unit=mm
